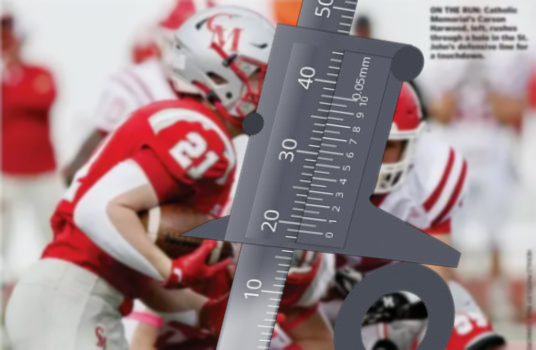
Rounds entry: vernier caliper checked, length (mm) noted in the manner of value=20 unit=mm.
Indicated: value=19.0 unit=mm
